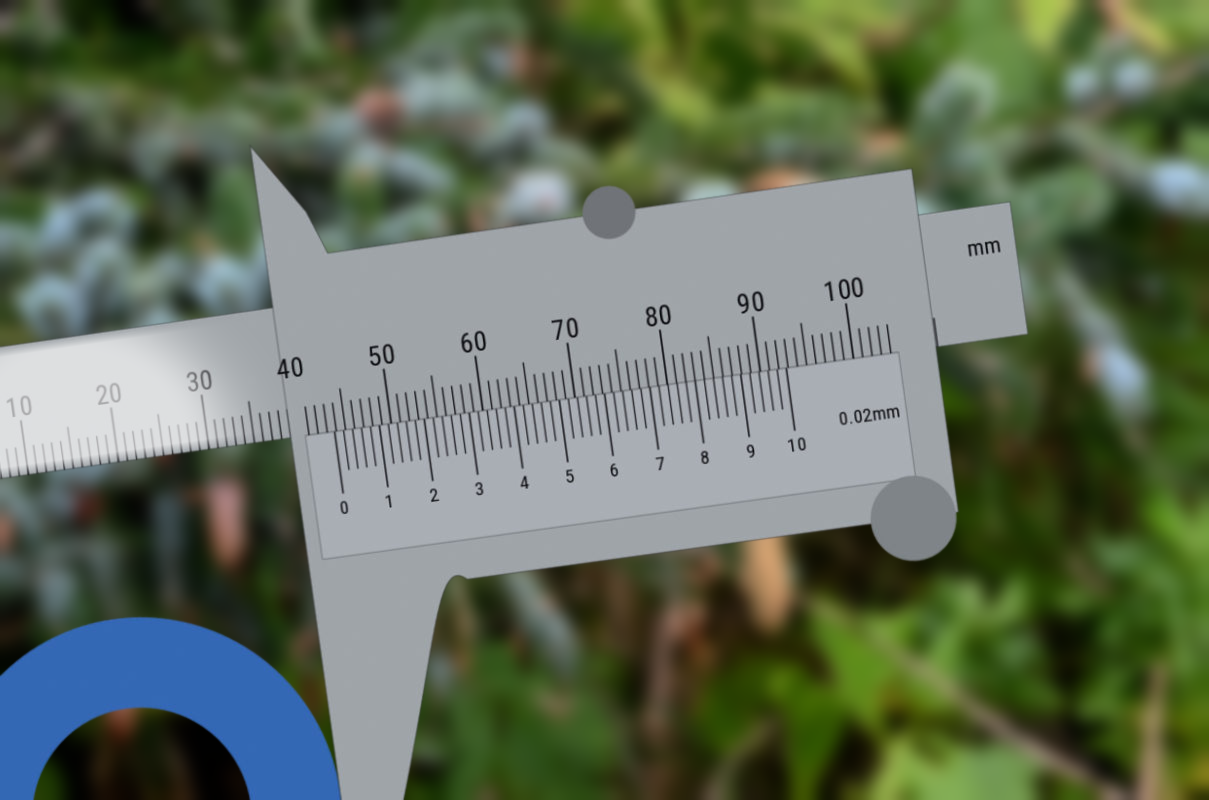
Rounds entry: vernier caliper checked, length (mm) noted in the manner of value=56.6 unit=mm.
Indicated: value=43.8 unit=mm
